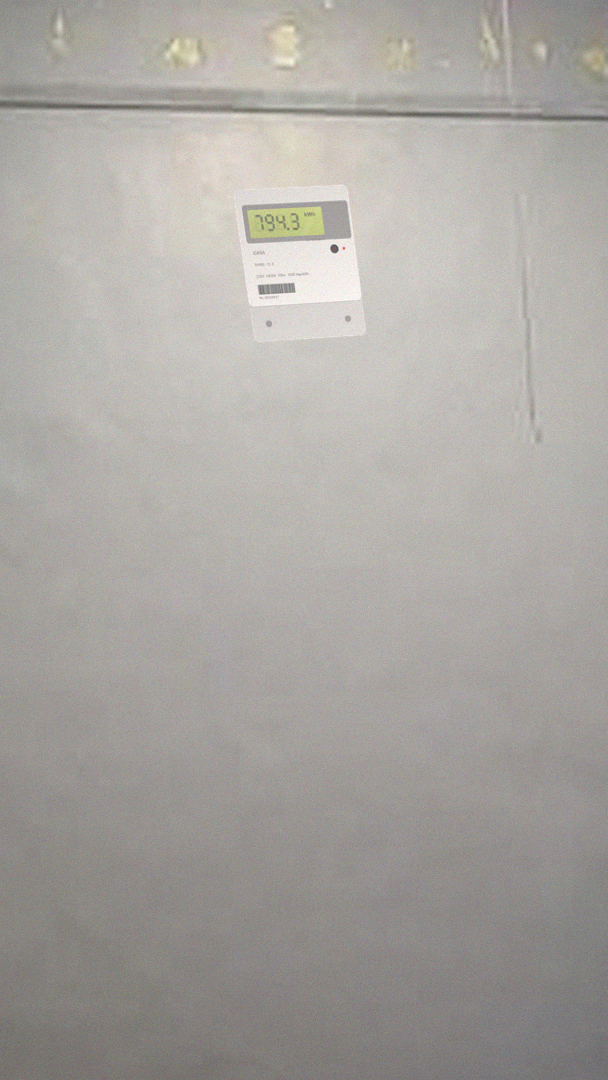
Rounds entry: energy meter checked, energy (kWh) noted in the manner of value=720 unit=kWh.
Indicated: value=794.3 unit=kWh
